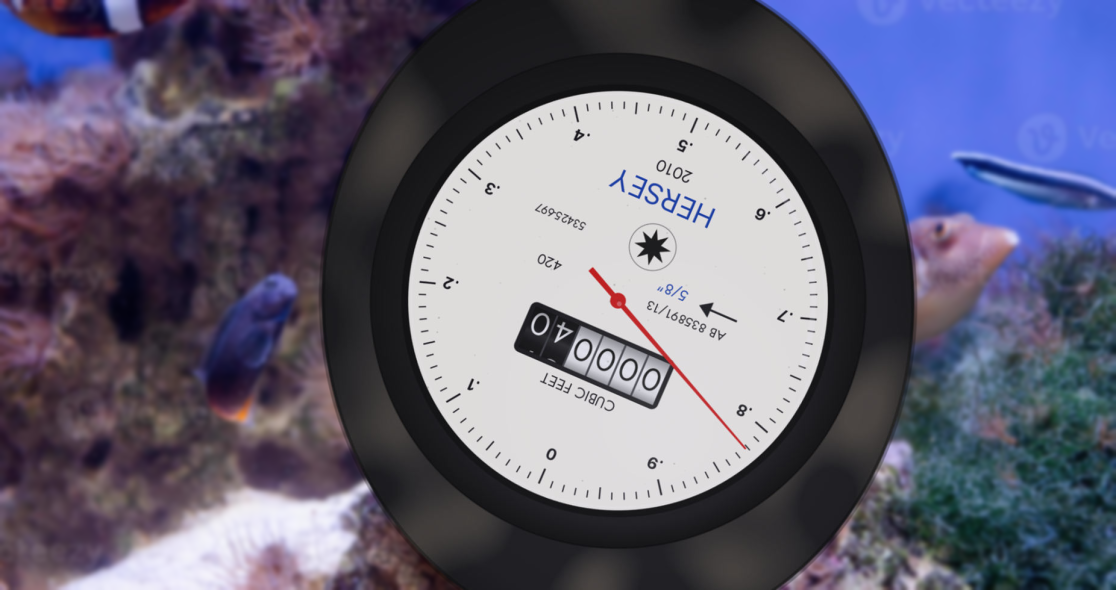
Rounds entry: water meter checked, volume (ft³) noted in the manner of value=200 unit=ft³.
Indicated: value=39.82 unit=ft³
